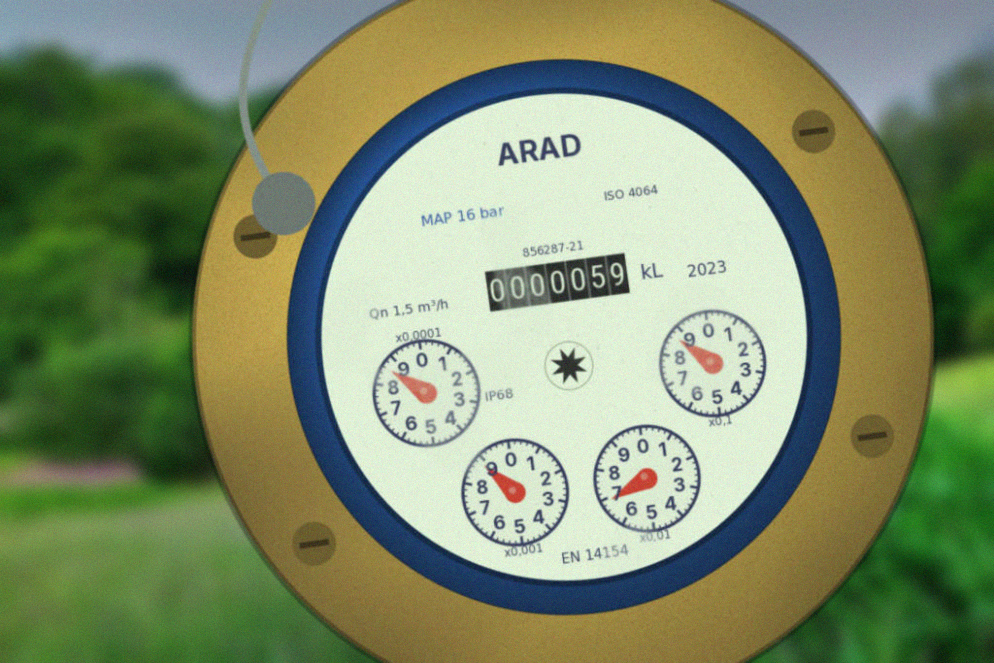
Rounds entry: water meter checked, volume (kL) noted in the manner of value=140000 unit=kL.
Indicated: value=59.8688 unit=kL
